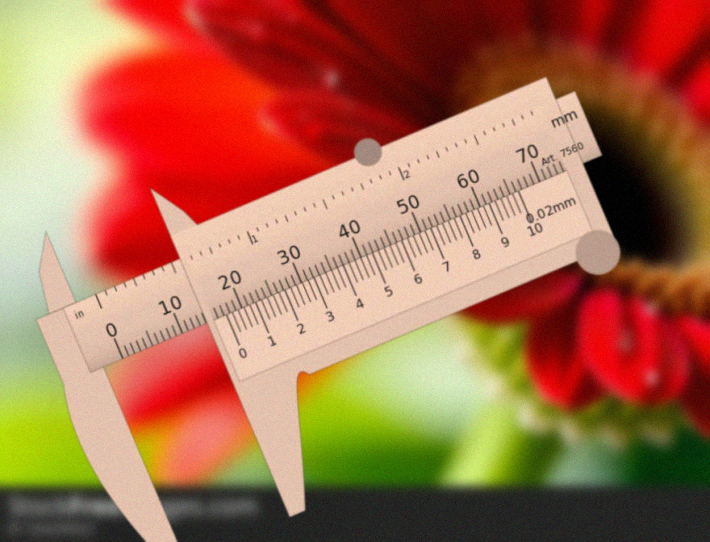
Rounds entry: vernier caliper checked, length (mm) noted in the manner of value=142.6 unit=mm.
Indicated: value=17.4 unit=mm
